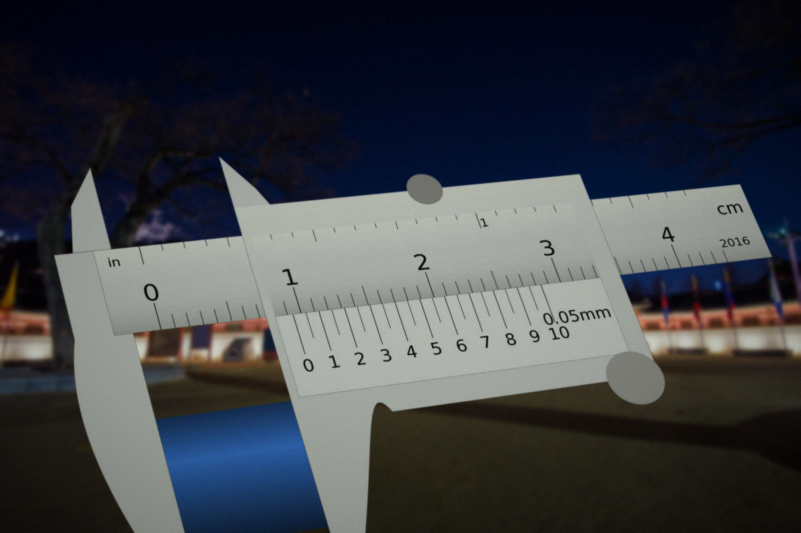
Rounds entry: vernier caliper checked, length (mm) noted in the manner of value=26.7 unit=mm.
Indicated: value=9.4 unit=mm
